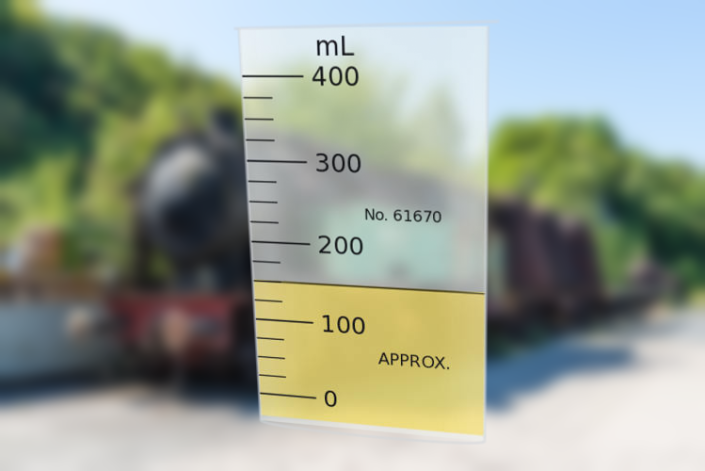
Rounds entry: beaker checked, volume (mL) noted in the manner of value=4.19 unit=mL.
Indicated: value=150 unit=mL
